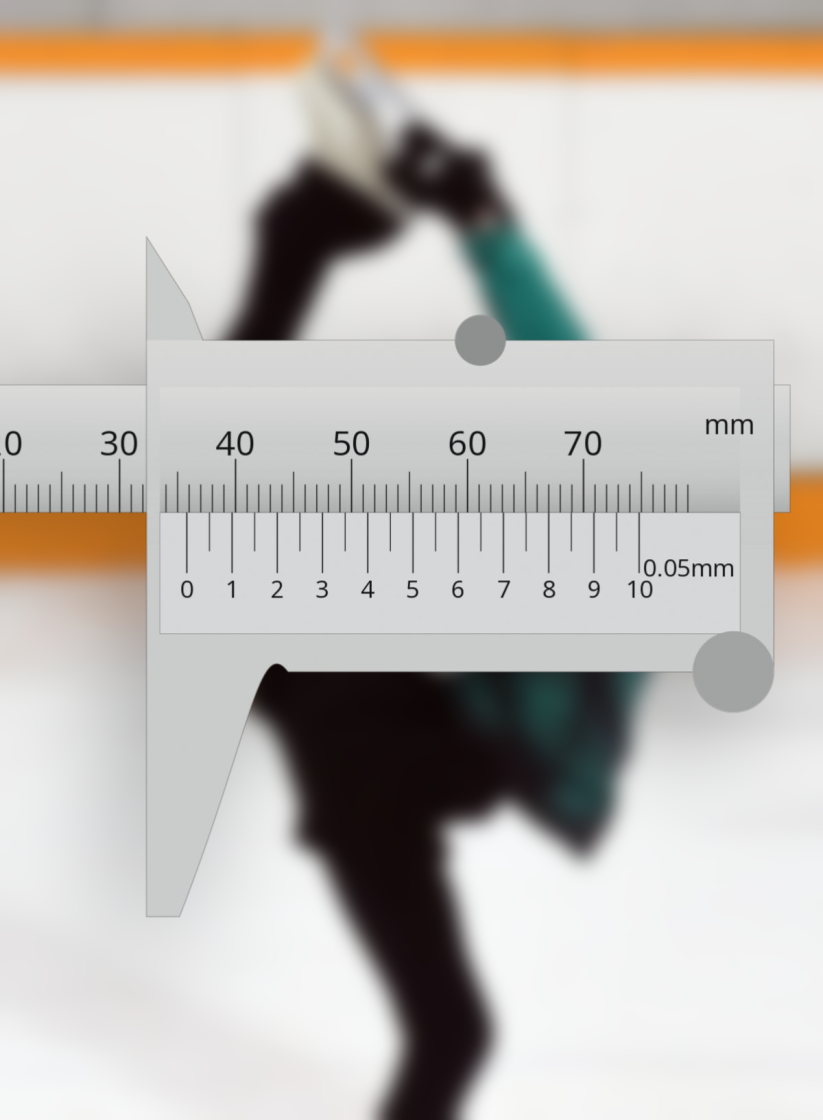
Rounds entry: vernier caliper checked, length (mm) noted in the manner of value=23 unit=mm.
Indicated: value=35.8 unit=mm
